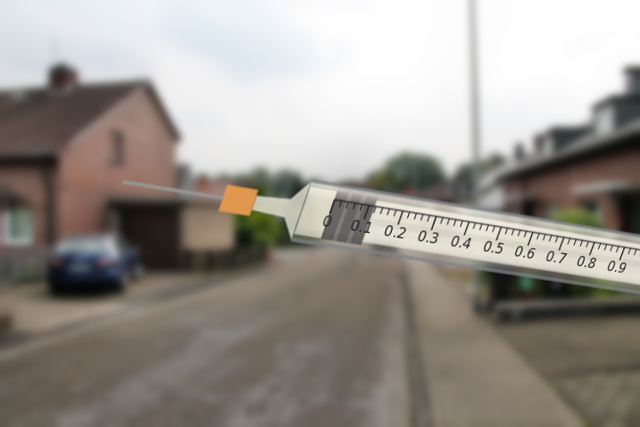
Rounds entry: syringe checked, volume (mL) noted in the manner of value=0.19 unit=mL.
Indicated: value=0 unit=mL
